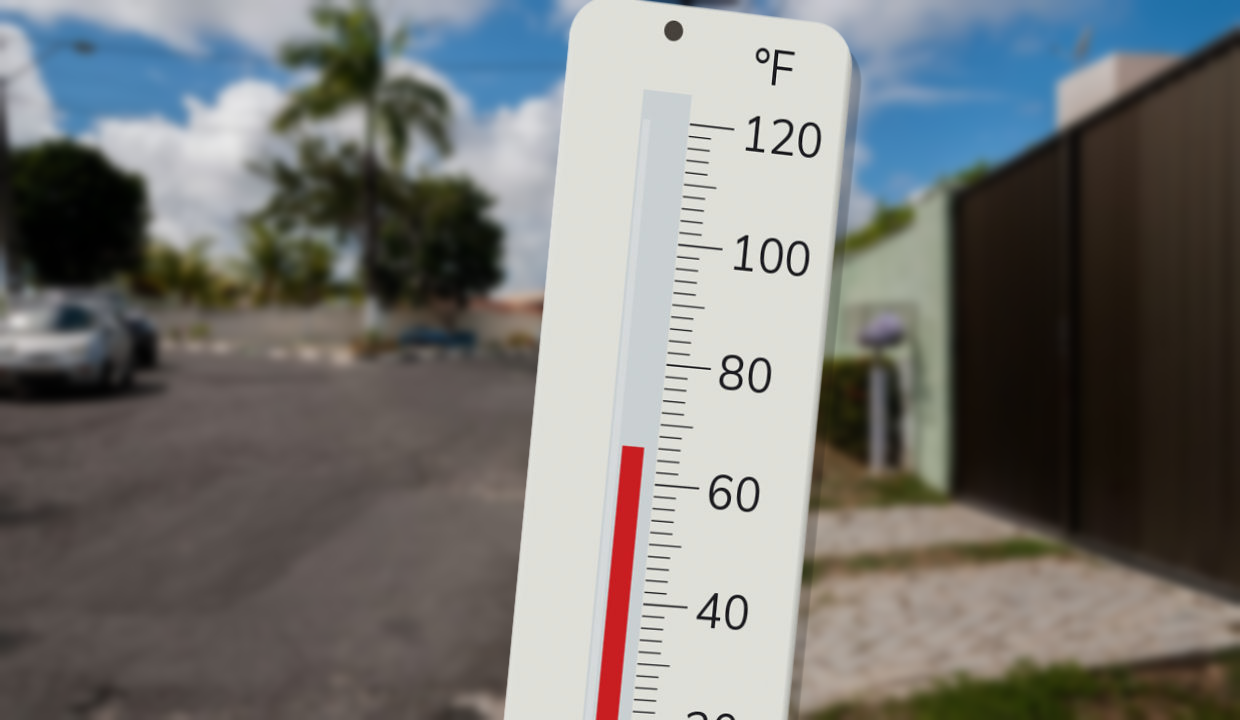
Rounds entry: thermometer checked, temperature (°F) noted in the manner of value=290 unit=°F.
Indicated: value=66 unit=°F
